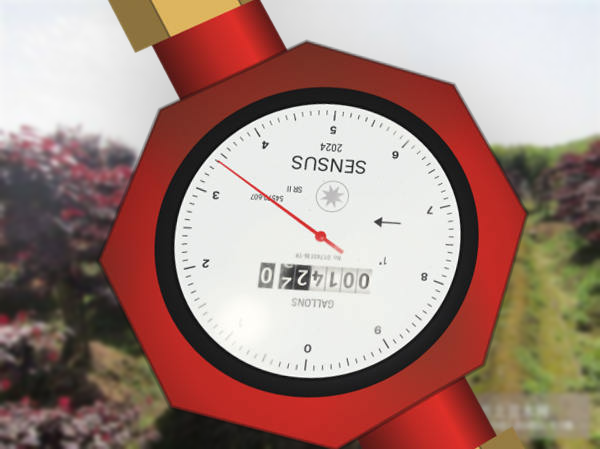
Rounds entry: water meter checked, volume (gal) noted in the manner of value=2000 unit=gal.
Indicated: value=14223.4 unit=gal
